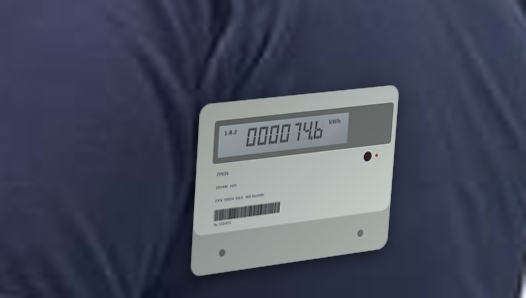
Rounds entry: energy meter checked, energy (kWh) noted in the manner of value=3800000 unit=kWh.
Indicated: value=74.6 unit=kWh
